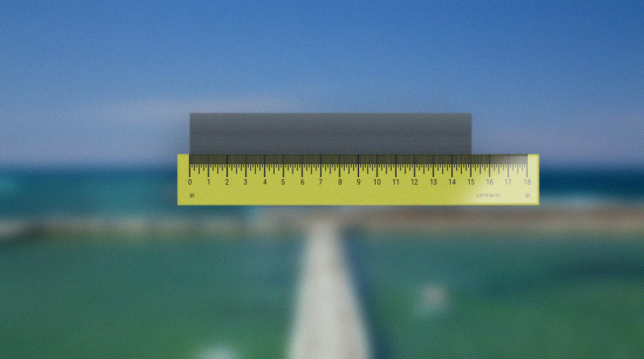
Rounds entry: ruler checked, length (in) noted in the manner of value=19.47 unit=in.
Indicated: value=15 unit=in
